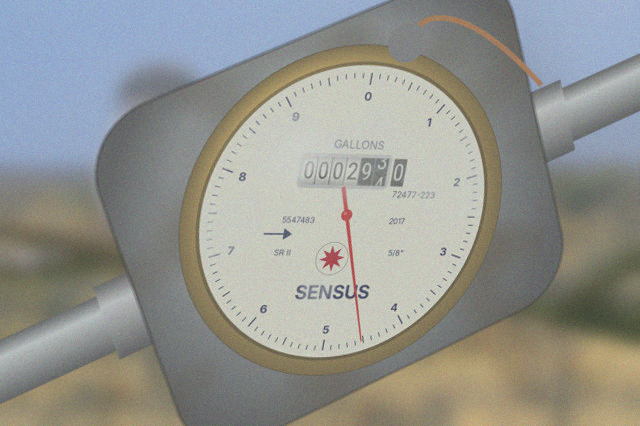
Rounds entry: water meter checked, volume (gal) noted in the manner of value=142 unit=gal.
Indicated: value=2934.5 unit=gal
